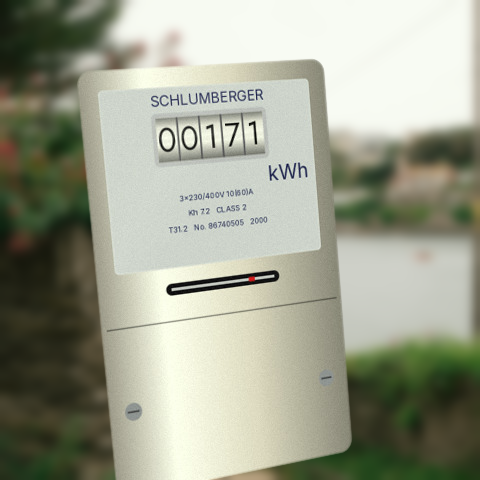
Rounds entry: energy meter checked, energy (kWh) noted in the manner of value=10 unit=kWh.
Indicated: value=171 unit=kWh
